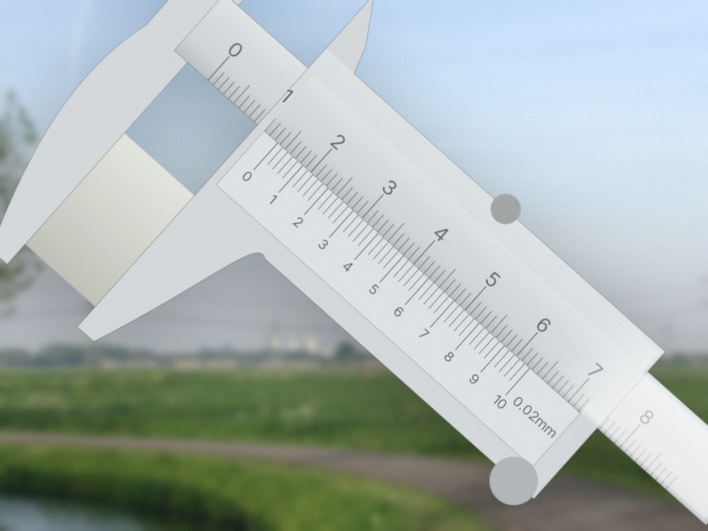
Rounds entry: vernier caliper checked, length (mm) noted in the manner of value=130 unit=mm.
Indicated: value=13.6 unit=mm
